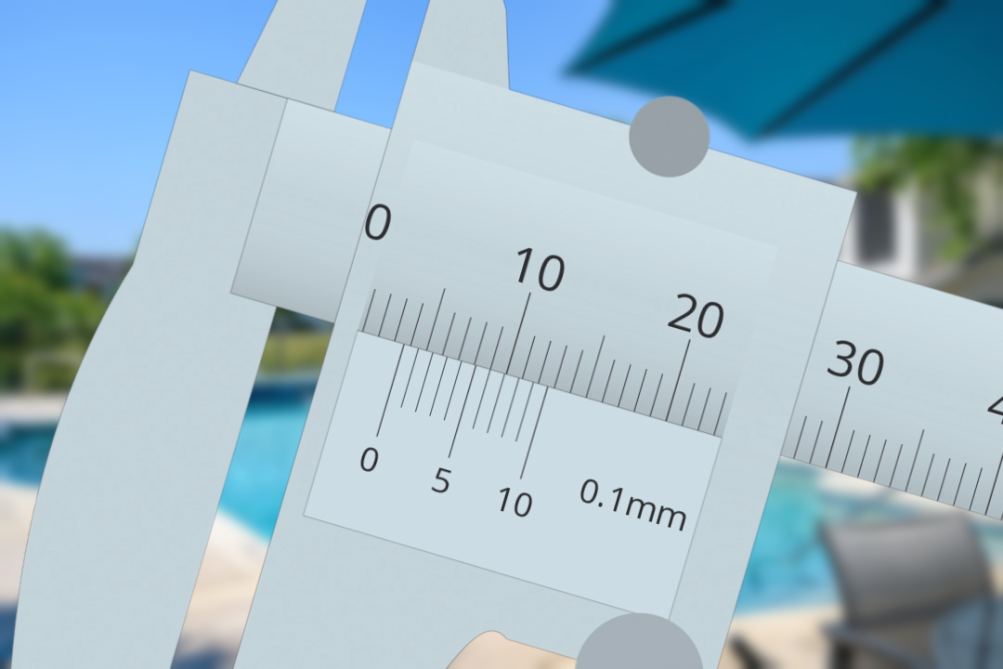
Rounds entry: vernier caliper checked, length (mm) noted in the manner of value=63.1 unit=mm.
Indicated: value=3.6 unit=mm
